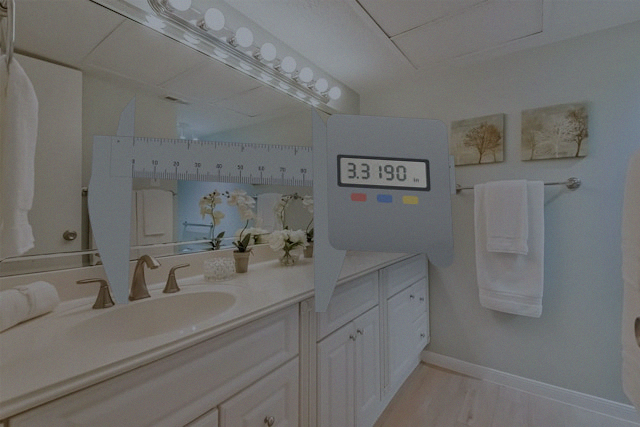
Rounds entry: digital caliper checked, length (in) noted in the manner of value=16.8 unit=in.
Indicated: value=3.3190 unit=in
